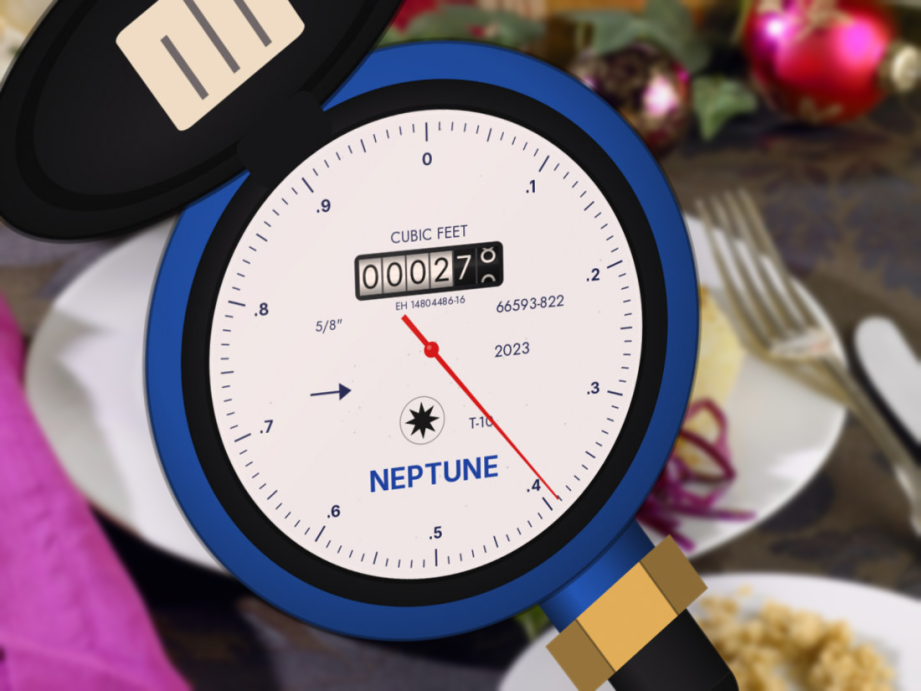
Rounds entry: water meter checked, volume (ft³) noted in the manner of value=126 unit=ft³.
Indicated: value=278.39 unit=ft³
